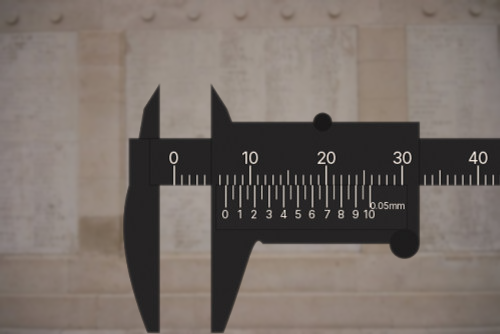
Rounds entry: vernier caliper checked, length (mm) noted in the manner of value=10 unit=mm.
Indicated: value=6.8 unit=mm
